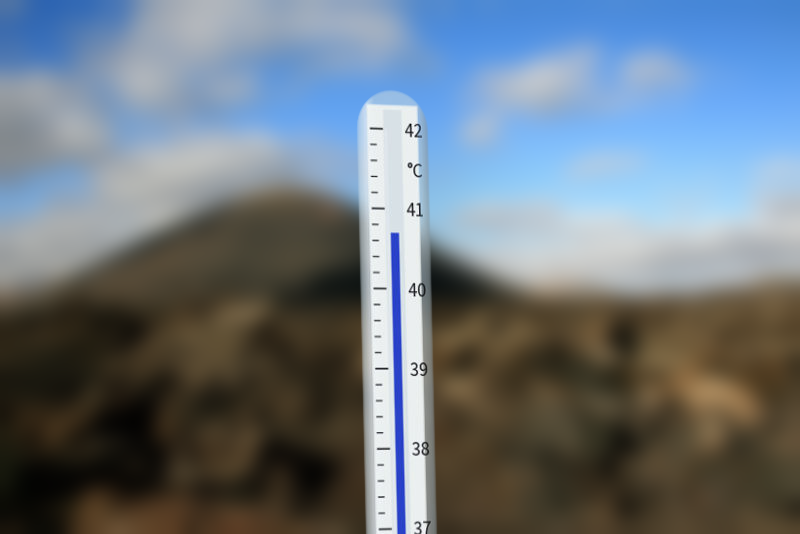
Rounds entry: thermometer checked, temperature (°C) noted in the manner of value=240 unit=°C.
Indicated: value=40.7 unit=°C
